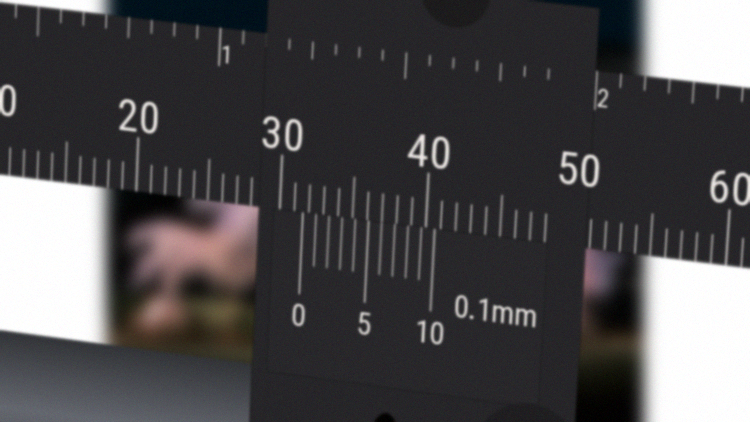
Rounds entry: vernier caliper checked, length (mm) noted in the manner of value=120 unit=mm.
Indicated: value=31.6 unit=mm
